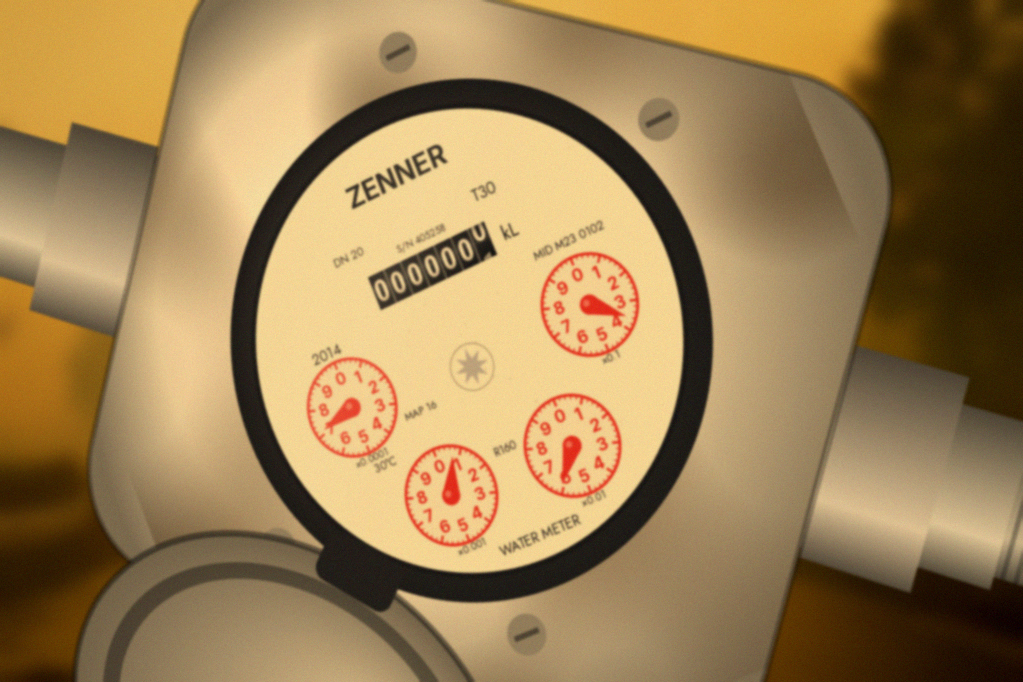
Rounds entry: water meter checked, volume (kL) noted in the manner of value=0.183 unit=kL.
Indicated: value=0.3607 unit=kL
